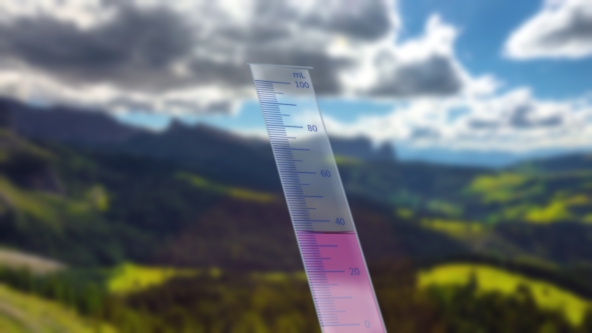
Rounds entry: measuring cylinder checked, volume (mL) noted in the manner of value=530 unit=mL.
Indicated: value=35 unit=mL
